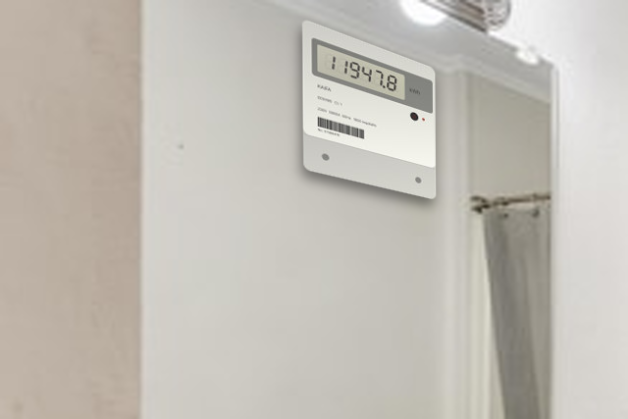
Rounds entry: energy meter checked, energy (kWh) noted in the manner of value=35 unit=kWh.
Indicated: value=11947.8 unit=kWh
